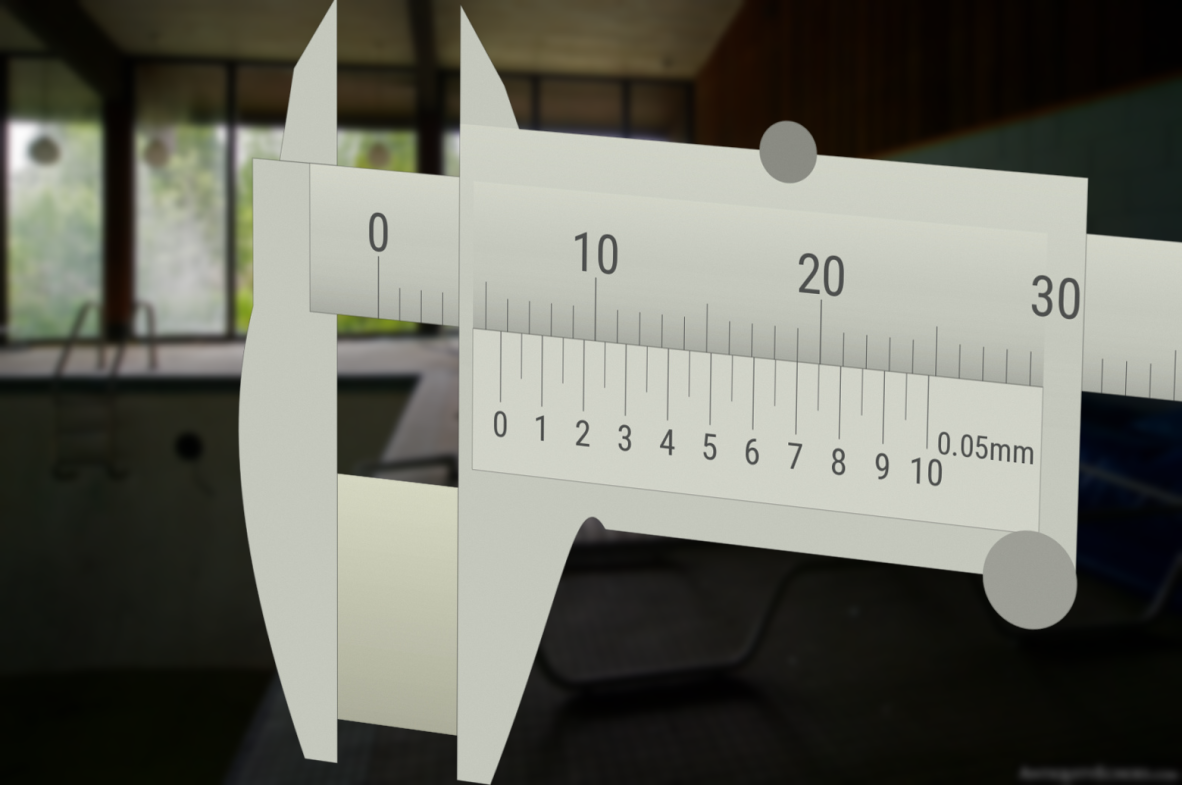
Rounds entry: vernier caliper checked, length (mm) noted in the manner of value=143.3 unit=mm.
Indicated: value=5.70 unit=mm
